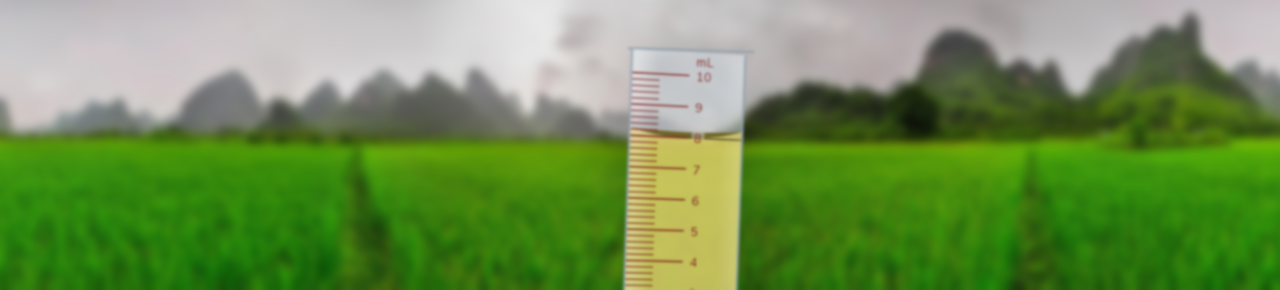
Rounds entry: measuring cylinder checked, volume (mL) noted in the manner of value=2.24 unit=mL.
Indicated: value=8 unit=mL
